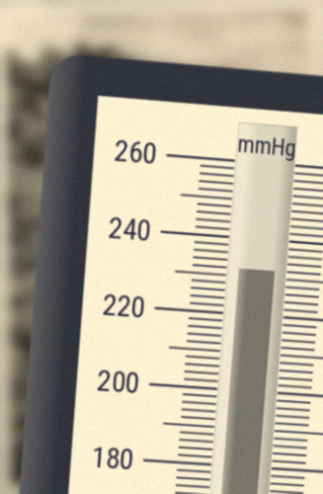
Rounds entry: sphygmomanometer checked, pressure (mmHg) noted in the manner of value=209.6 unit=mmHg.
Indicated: value=232 unit=mmHg
